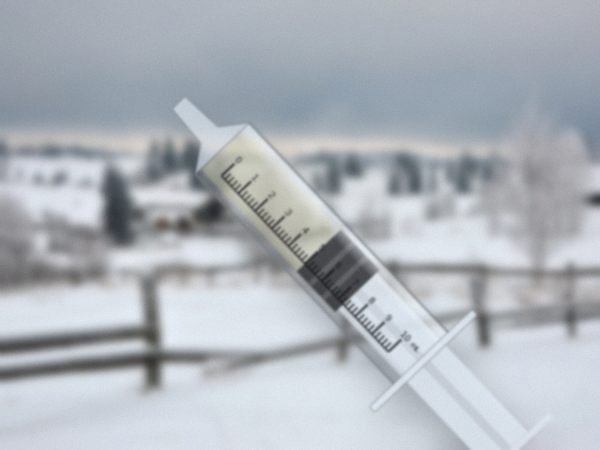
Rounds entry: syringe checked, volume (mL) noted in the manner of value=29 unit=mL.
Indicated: value=5 unit=mL
